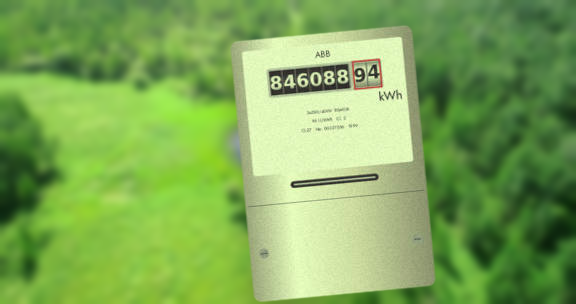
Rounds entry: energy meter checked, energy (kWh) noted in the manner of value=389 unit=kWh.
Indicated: value=846088.94 unit=kWh
